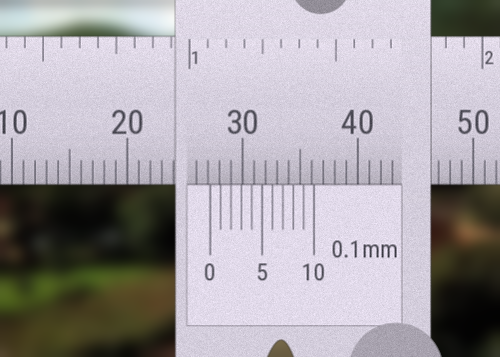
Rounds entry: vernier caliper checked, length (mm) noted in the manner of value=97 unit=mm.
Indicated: value=27.2 unit=mm
